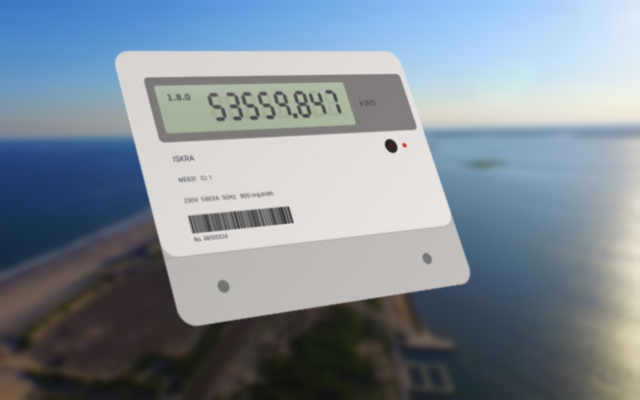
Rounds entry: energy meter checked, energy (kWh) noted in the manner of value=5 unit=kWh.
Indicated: value=53559.847 unit=kWh
